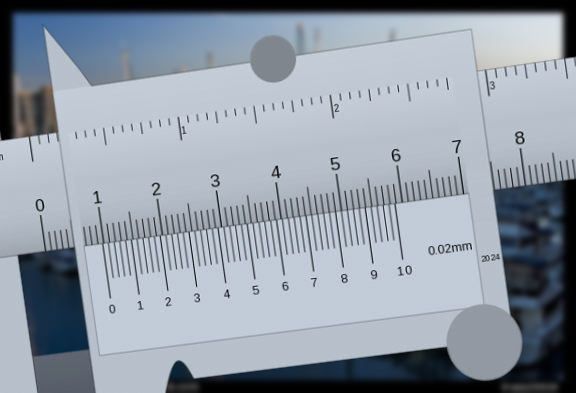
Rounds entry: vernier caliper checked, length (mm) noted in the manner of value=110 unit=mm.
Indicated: value=9.8 unit=mm
